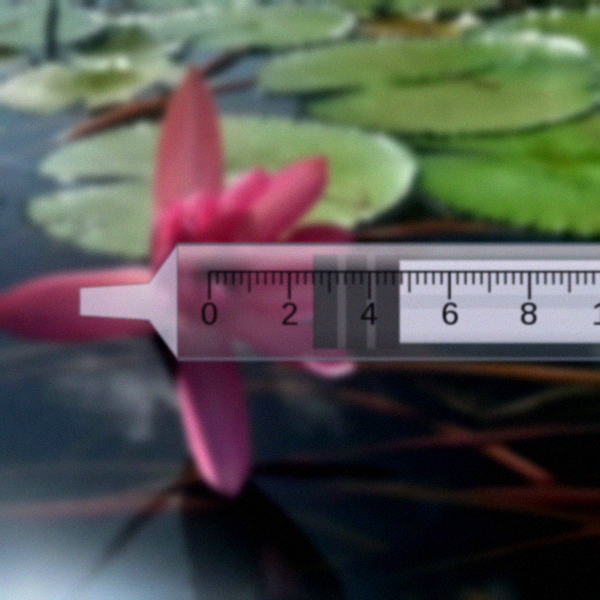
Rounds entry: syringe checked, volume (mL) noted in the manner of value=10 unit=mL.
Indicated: value=2.6 unit=mL
